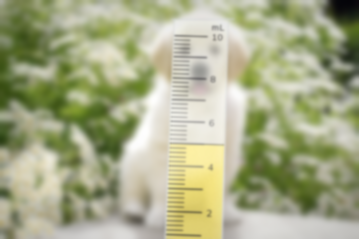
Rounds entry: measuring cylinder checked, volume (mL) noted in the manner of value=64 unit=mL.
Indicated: value=5 unit=mL
